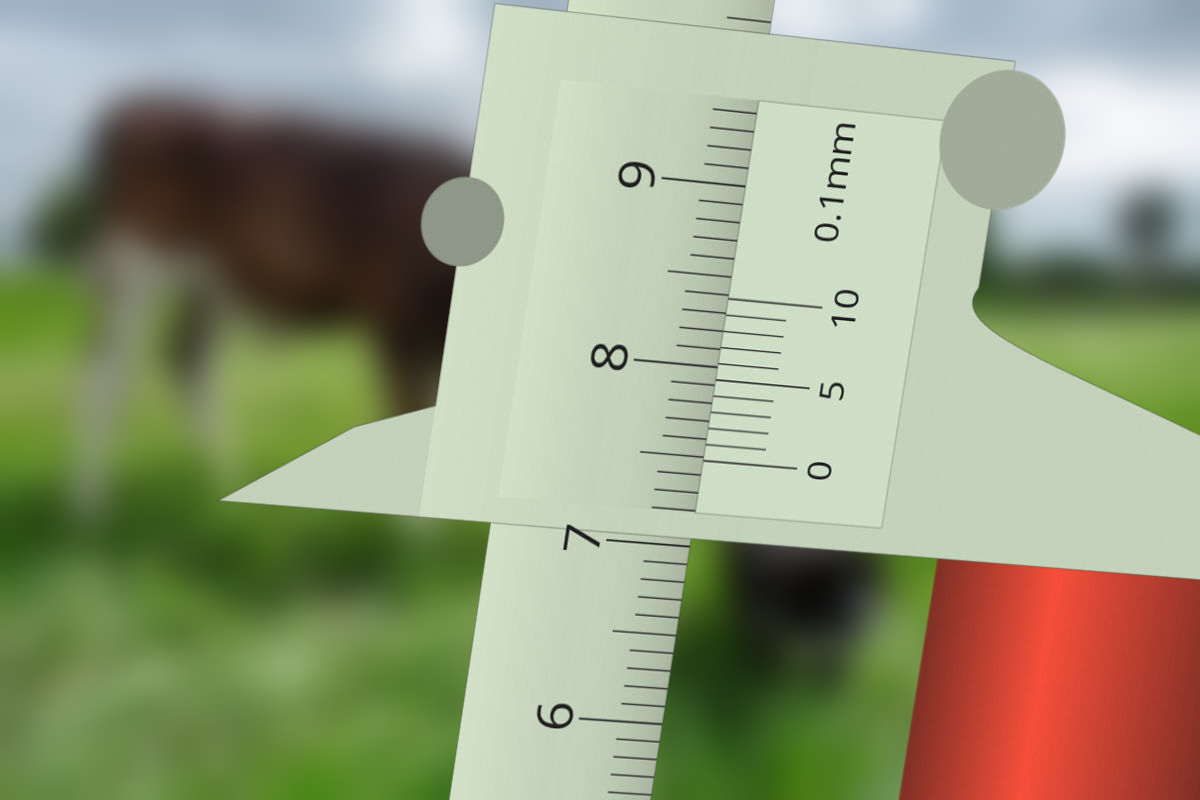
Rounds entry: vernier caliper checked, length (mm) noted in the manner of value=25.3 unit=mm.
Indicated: value=74.8 unit=mm
